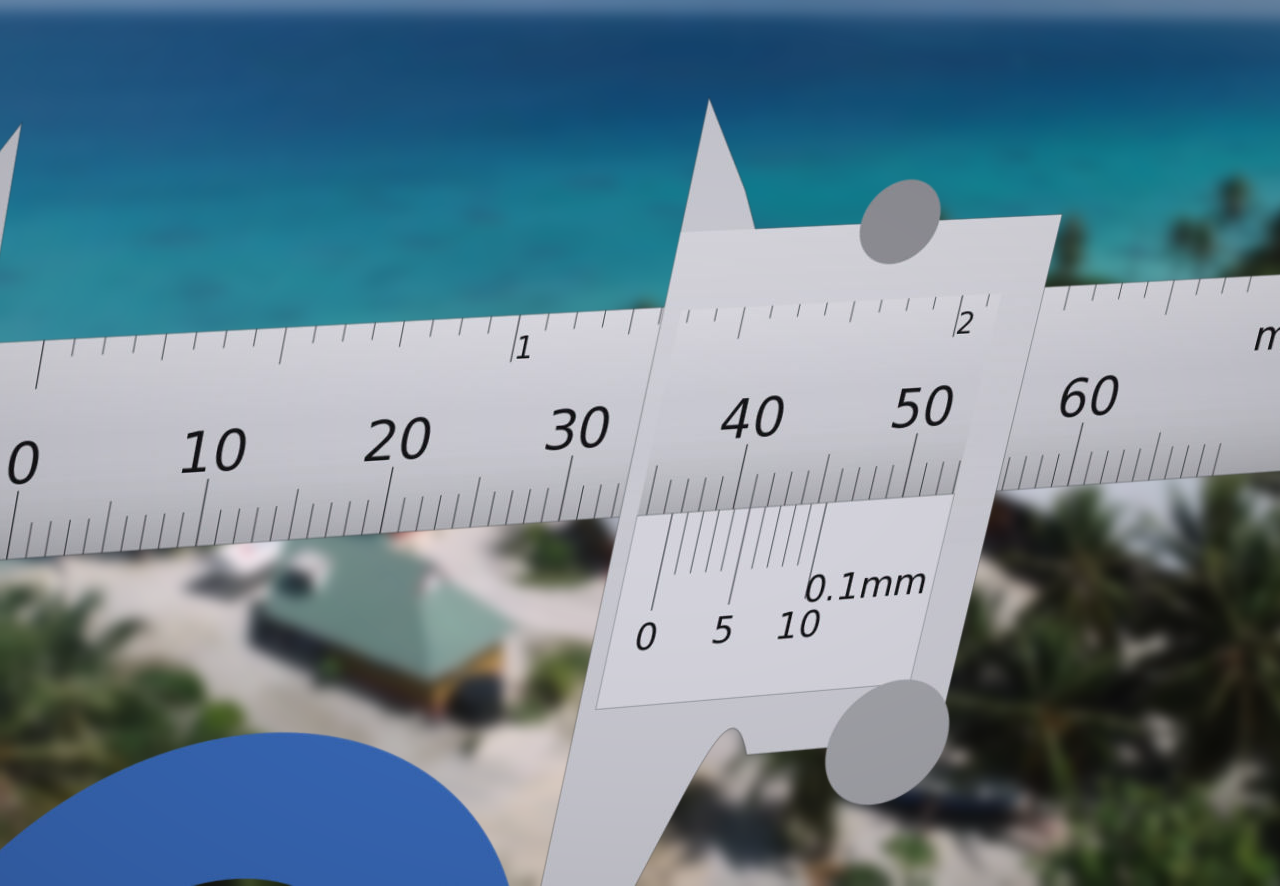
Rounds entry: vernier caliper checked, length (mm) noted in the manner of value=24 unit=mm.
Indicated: value=36.5 unit=mm
